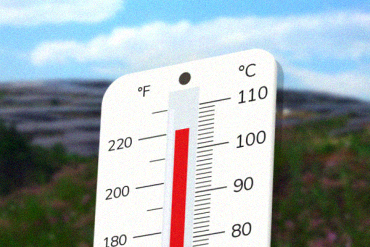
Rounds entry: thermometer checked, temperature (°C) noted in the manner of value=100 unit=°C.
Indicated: value=105 unit=°C
